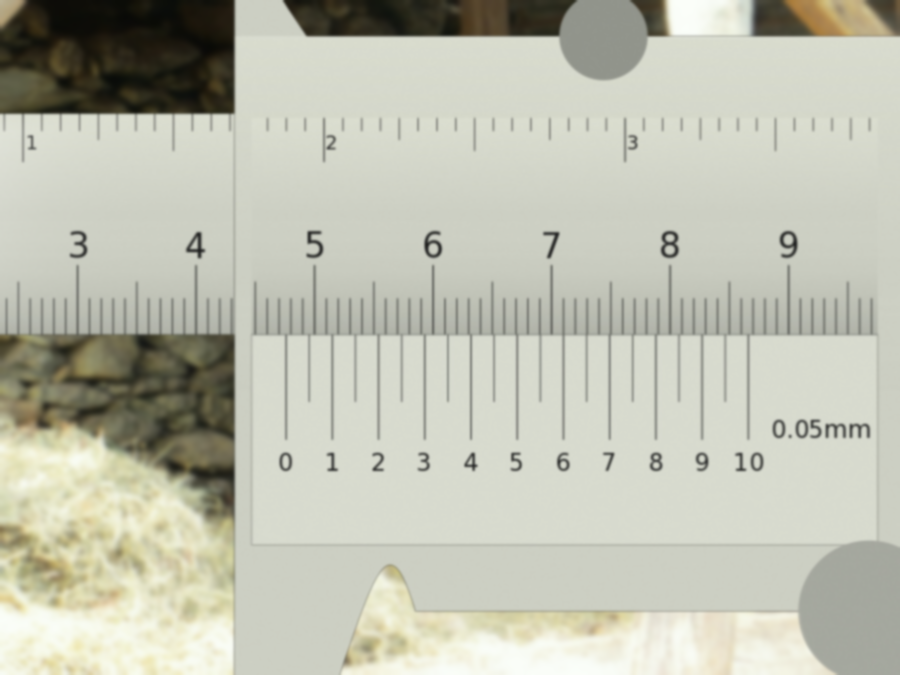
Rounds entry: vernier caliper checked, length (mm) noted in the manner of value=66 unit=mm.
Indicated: value=47.6 unit=mm
